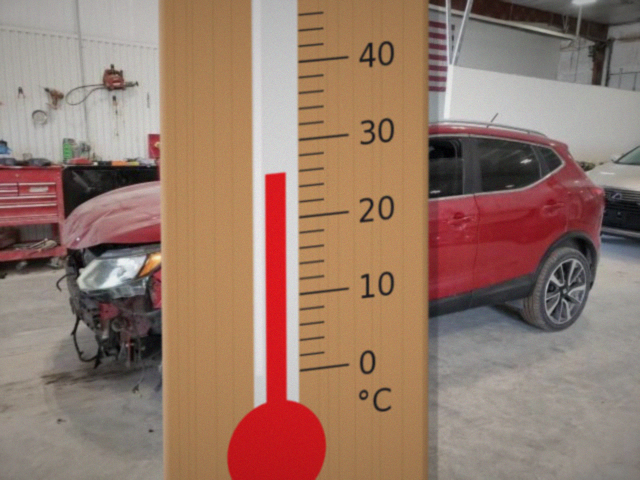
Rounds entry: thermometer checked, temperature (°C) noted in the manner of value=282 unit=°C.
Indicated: value=26 unit=°C
